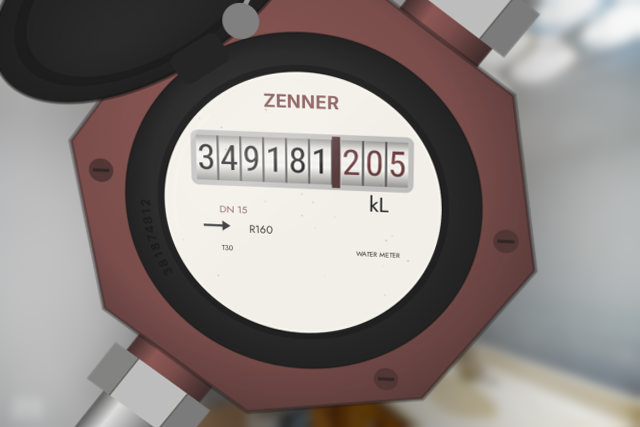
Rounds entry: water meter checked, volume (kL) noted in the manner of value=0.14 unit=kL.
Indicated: value=349181.205 unit=kL
